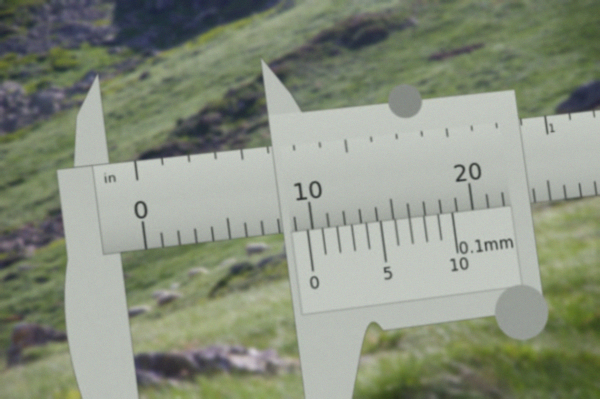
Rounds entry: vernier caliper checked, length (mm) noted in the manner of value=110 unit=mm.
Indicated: value=9.7 unit=mm
